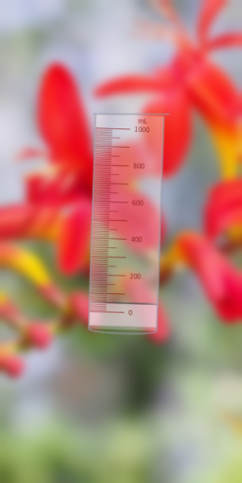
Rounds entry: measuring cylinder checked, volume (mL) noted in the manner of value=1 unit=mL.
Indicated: value=50 unit=mL
